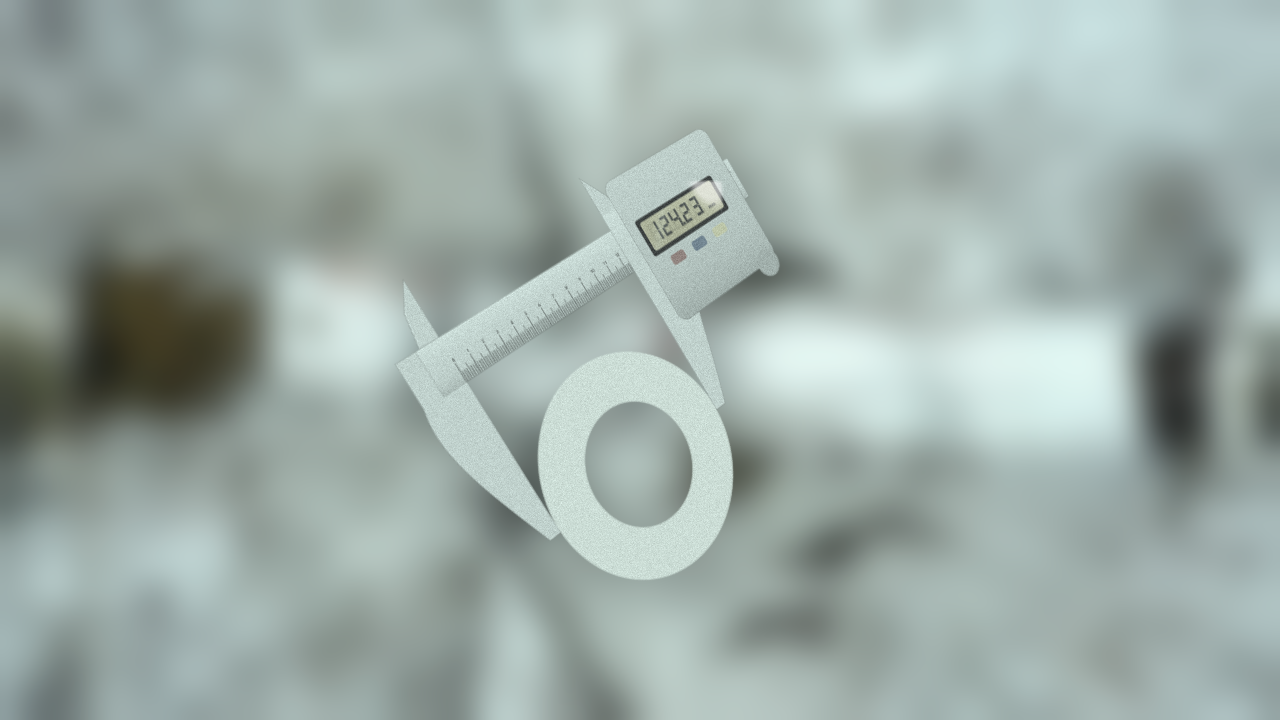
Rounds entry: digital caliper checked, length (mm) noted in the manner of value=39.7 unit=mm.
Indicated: value=124.23 unit=mm
